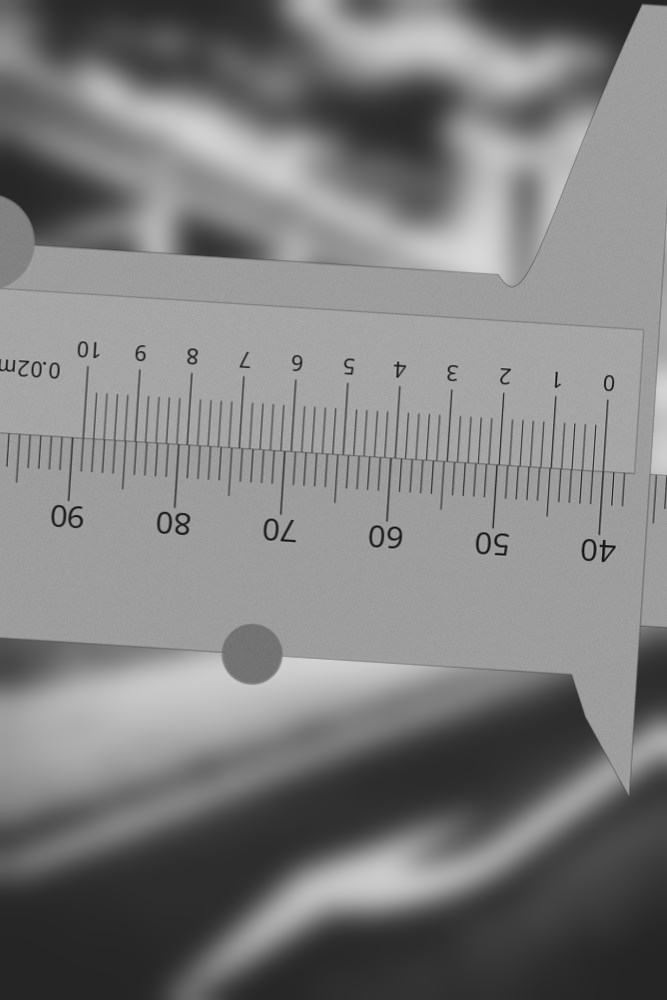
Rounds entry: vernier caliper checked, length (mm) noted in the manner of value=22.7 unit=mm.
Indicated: value=40.0 unit=mm
